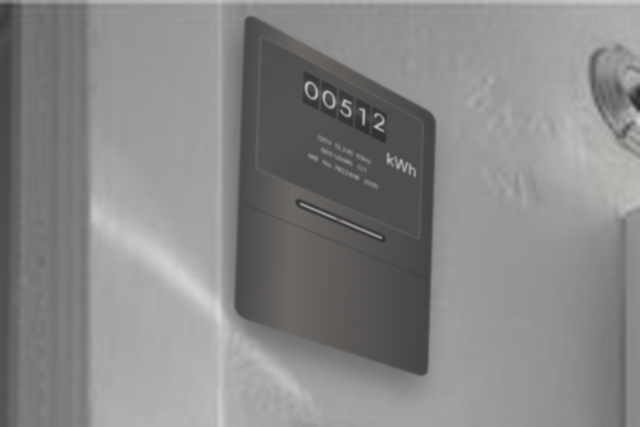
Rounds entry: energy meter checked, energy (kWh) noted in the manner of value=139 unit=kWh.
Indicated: value=512 unit=kWh
